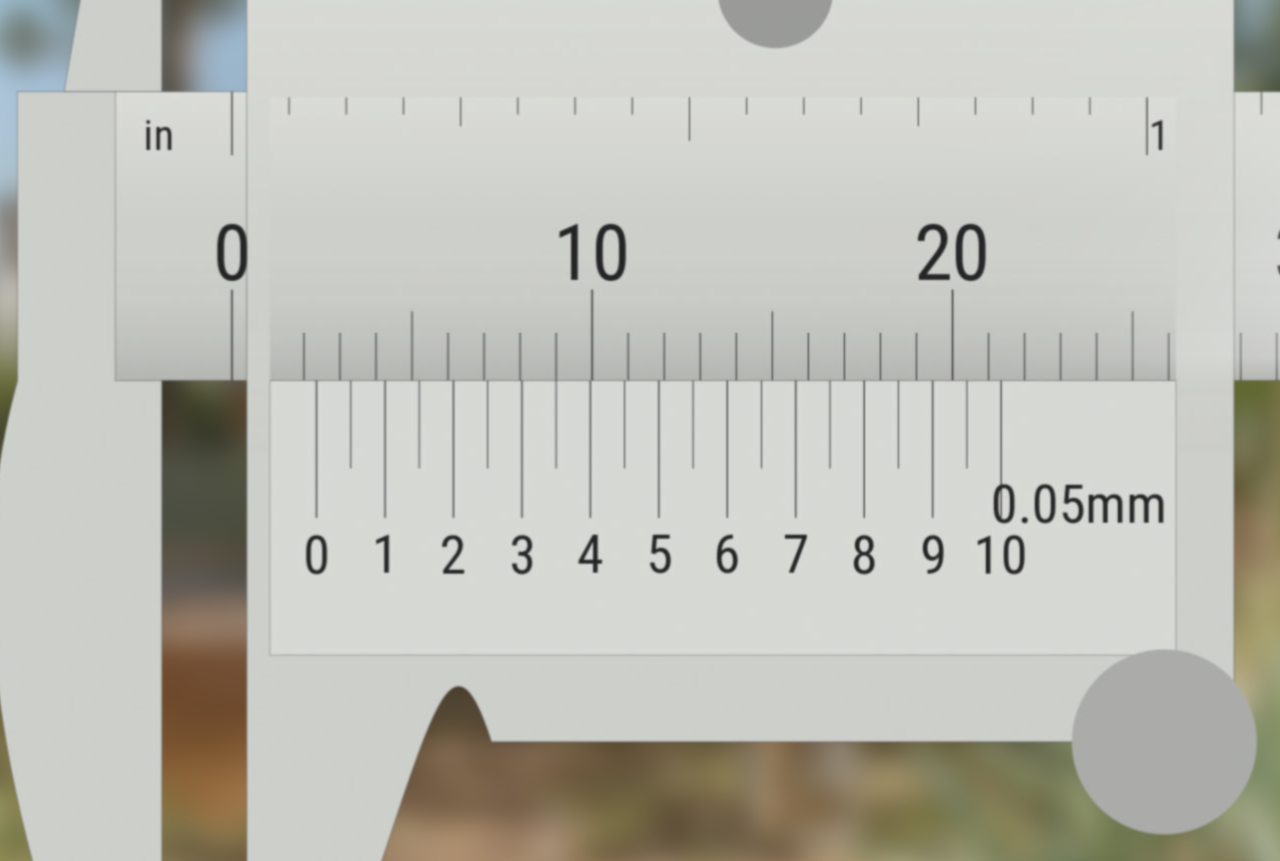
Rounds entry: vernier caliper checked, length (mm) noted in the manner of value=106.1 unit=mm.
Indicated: value=2.35 unit=mm
